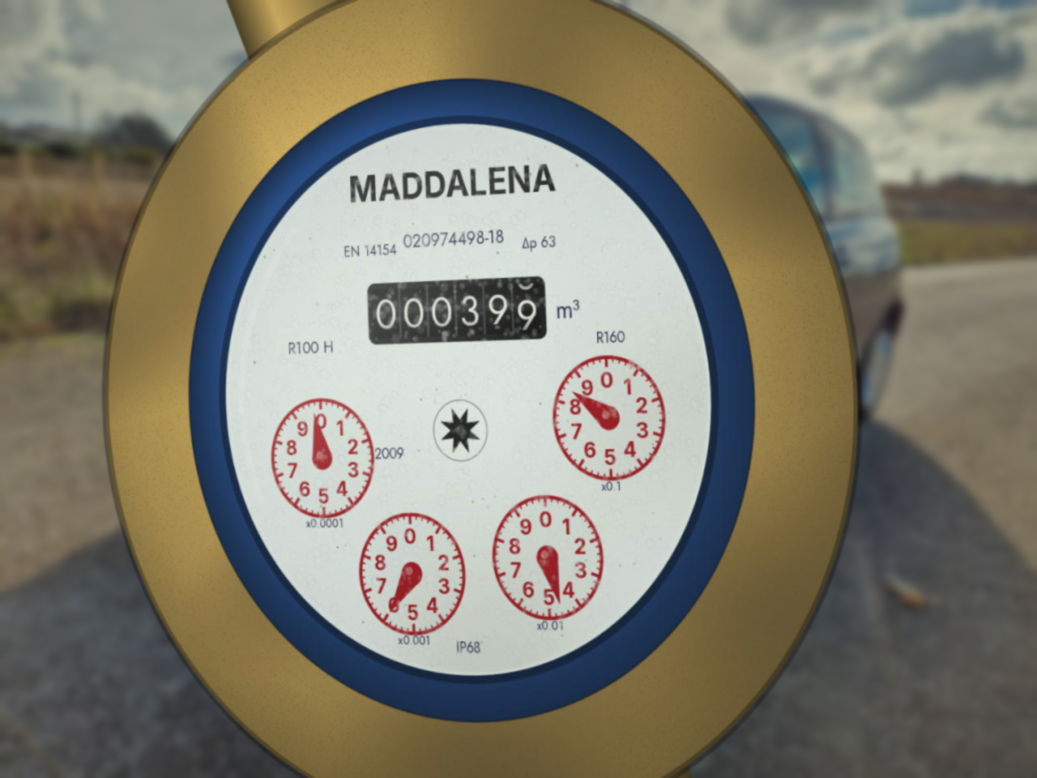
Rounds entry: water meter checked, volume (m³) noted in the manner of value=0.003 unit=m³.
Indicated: value=398.8459 unit=m³
